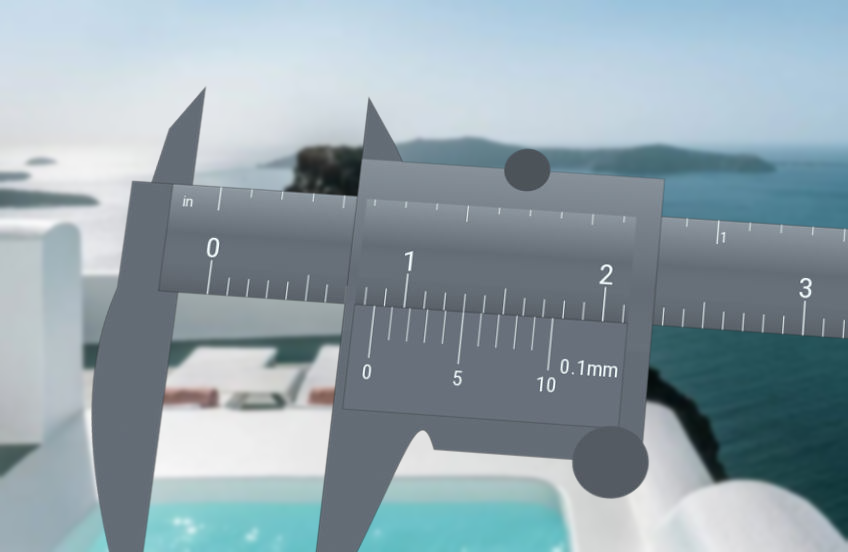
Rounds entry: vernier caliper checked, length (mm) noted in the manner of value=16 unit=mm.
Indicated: value=8.5 unit=mm
